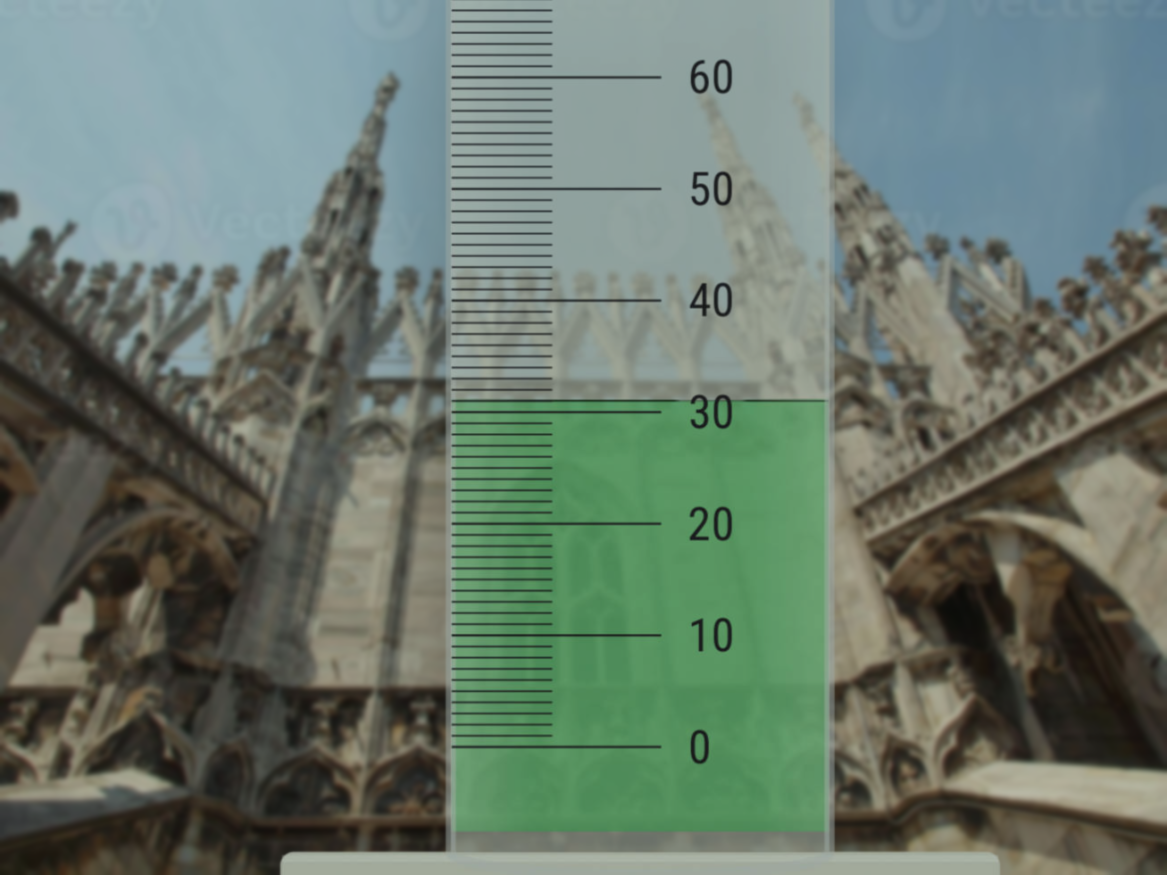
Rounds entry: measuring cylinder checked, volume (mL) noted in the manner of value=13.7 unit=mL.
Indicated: value=31 unit=mL
